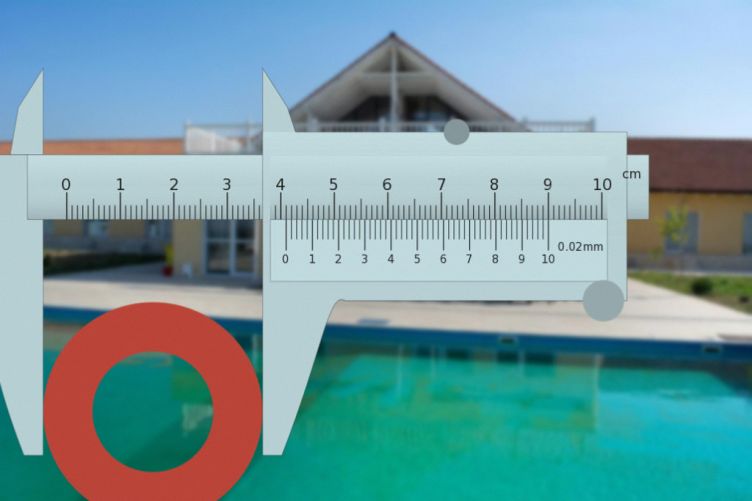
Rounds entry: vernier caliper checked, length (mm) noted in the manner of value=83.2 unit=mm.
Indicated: value=41.0 unit=mm
